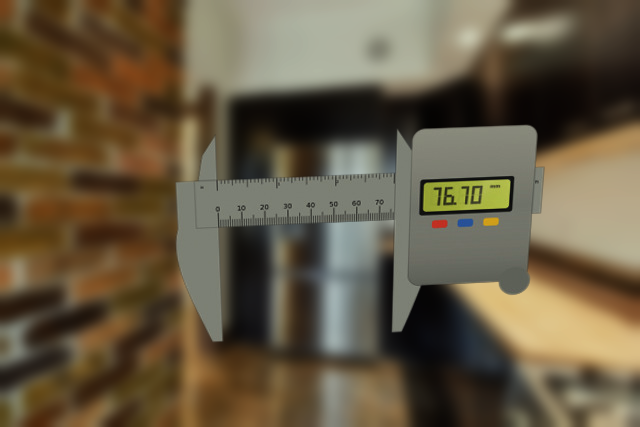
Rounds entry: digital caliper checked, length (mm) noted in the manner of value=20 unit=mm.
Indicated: value=76.70 unit=mm
